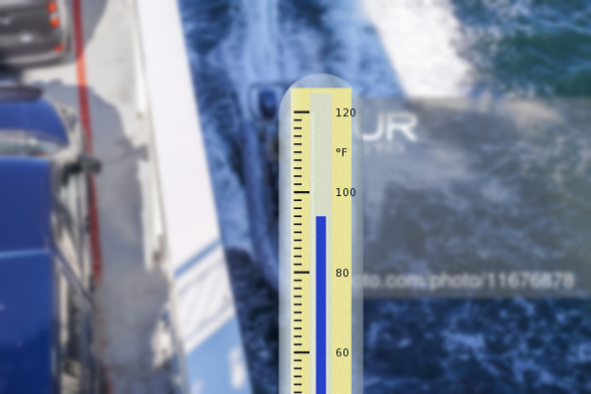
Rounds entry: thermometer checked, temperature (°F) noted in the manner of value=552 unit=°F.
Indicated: value=94 unit=°F
